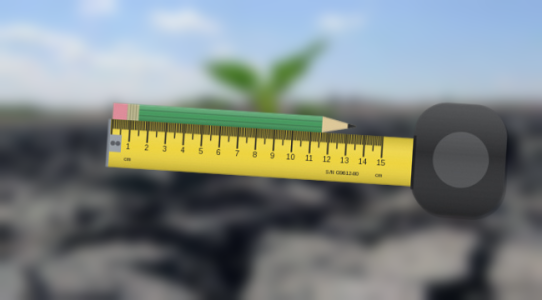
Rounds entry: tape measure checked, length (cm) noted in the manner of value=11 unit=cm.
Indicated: value=13.5 unit=cm
